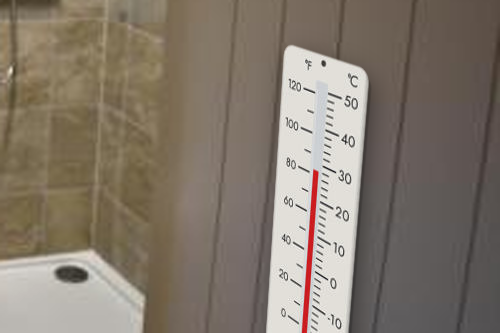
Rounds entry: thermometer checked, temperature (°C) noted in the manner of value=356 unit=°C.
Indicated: value=28 unit=°C
